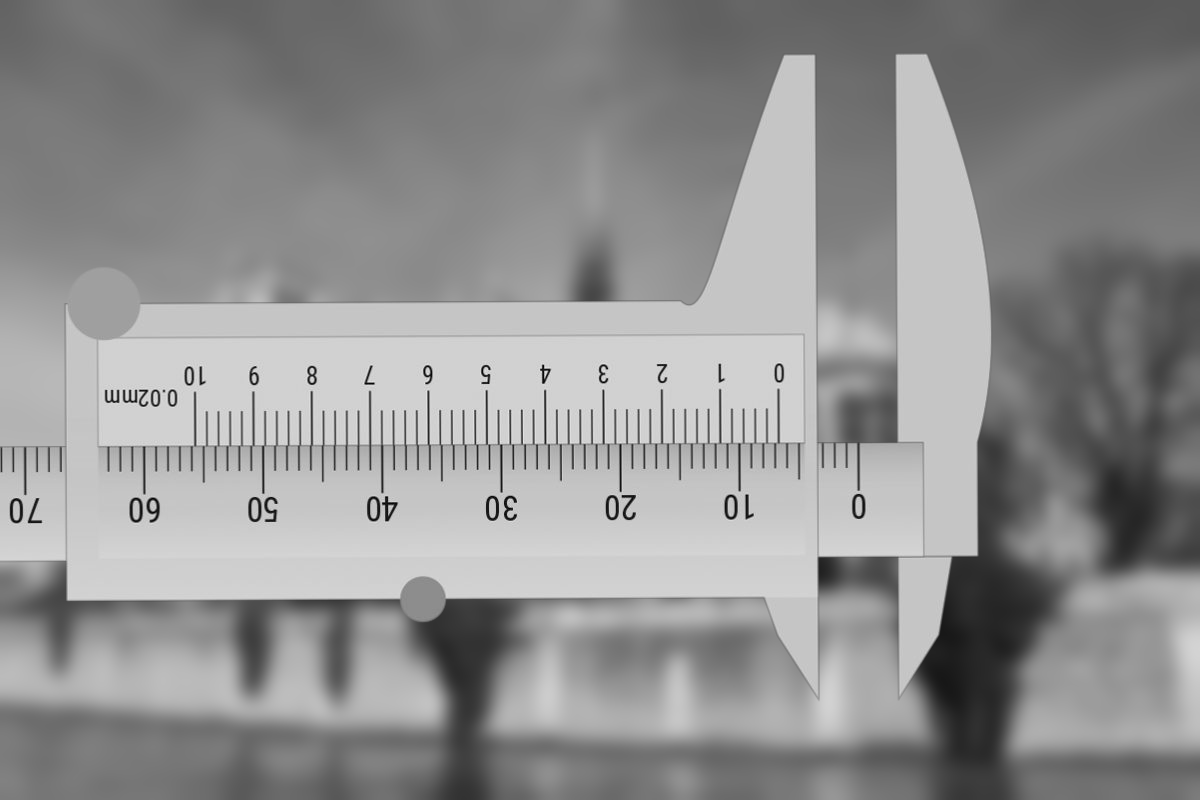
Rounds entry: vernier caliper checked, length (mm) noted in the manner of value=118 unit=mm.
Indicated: value=6.7 unit=mm
